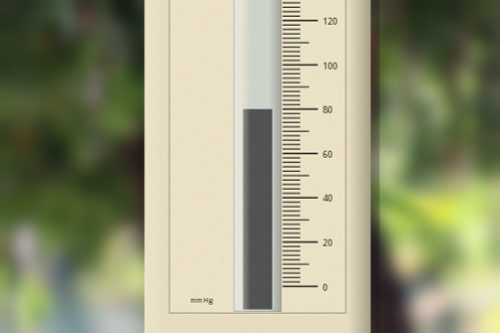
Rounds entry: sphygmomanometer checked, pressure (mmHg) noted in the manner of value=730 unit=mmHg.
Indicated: value=80 unit=mmHg
